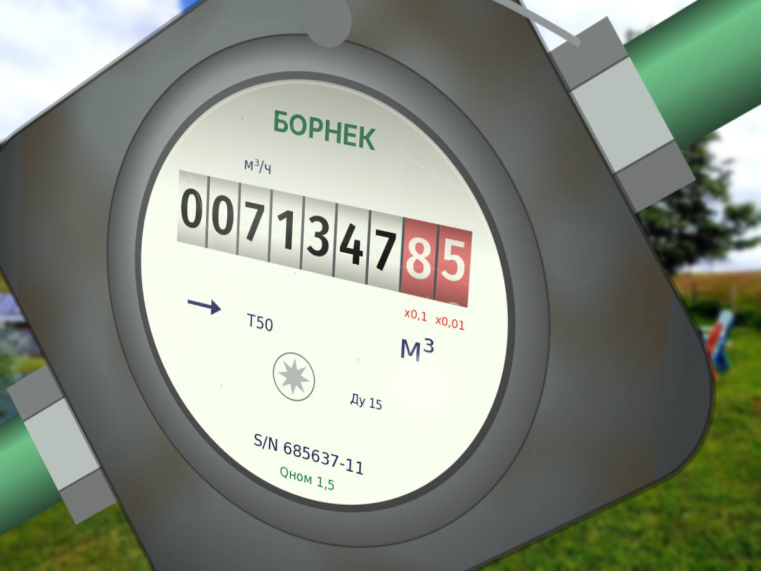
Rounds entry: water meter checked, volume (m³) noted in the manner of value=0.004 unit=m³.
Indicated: value=71347.85 unit=m³
